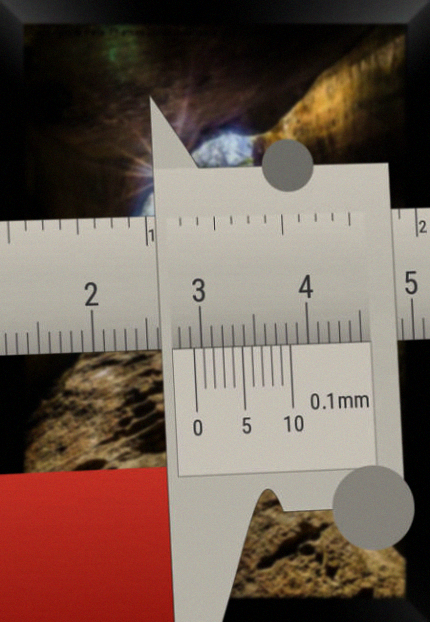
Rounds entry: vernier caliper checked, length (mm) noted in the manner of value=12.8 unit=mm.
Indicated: value=29.3 unit=mm
